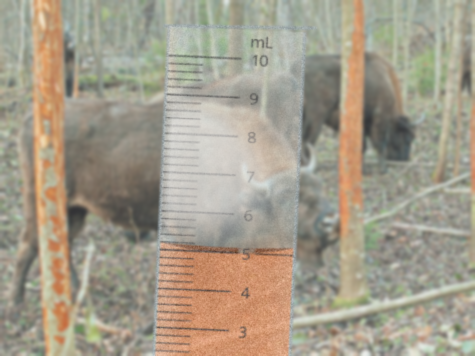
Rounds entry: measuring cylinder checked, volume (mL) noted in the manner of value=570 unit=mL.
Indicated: value=5 unit=mL
